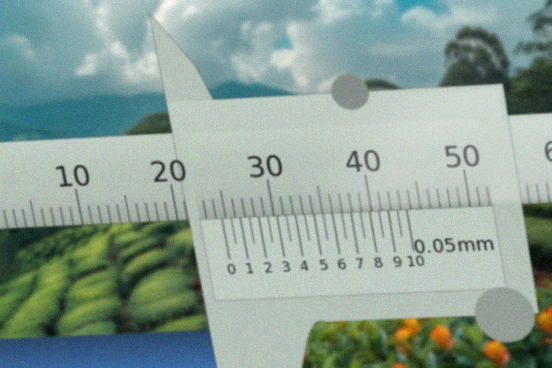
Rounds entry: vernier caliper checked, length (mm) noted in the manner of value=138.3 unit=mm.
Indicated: value=24.6 unit=mm
